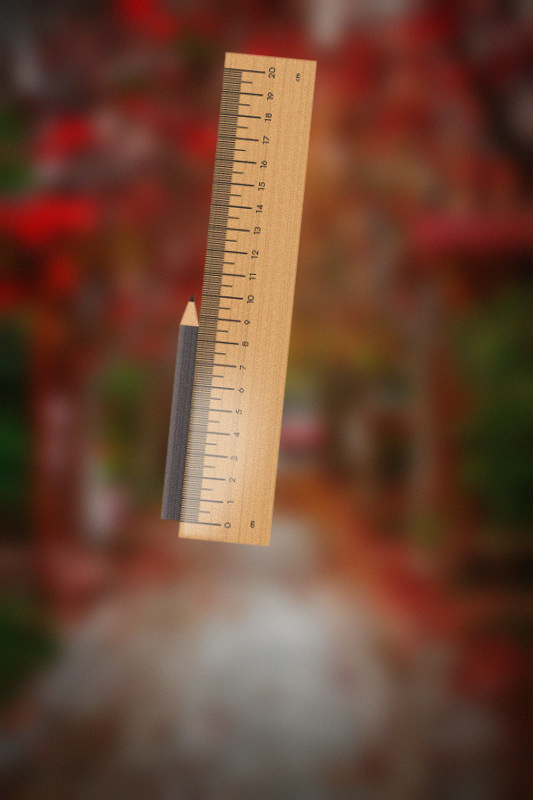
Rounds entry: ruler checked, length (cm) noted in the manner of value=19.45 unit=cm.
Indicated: value=10 unit=cm
